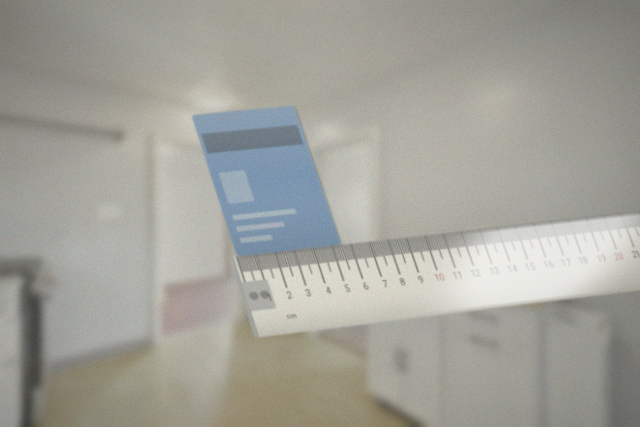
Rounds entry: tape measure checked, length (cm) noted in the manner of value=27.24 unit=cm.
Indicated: value=5.5 unit=cm
